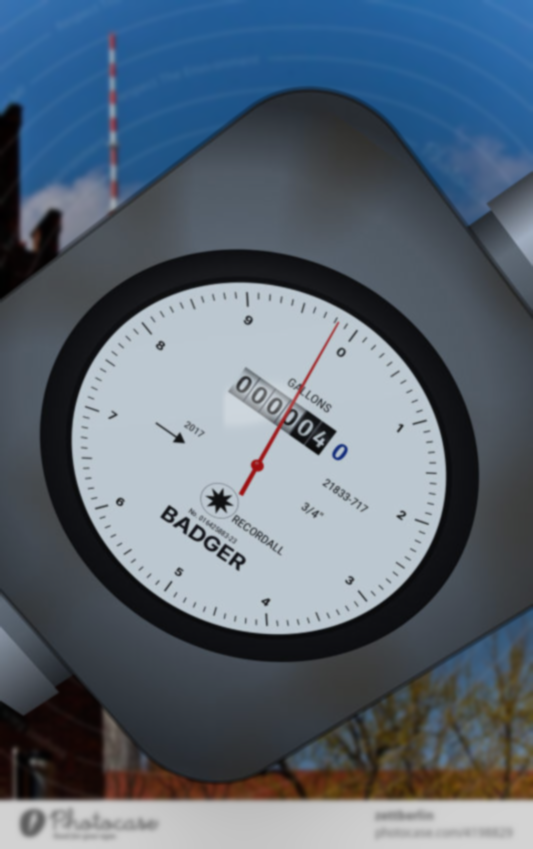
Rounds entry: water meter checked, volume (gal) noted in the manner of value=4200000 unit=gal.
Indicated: value=39.8 unit=gal
